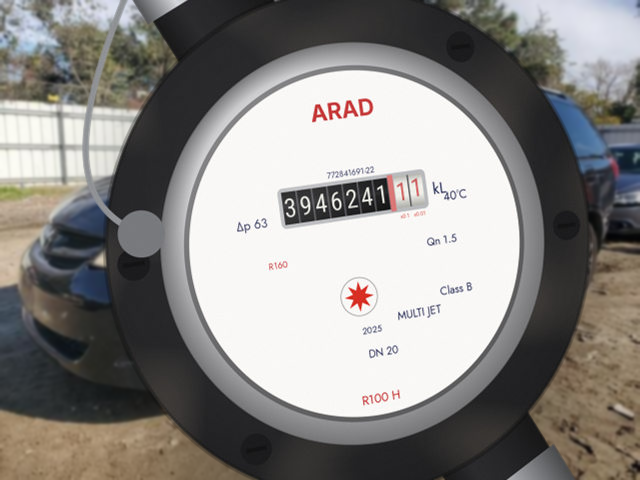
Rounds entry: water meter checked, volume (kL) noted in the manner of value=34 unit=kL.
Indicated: value=3946241.11 unit=kL
